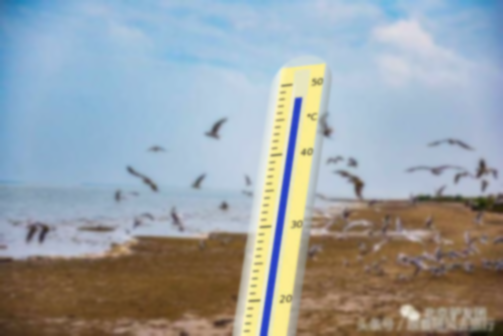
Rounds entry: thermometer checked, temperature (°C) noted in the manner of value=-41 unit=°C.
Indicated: value=48 unit=°C
